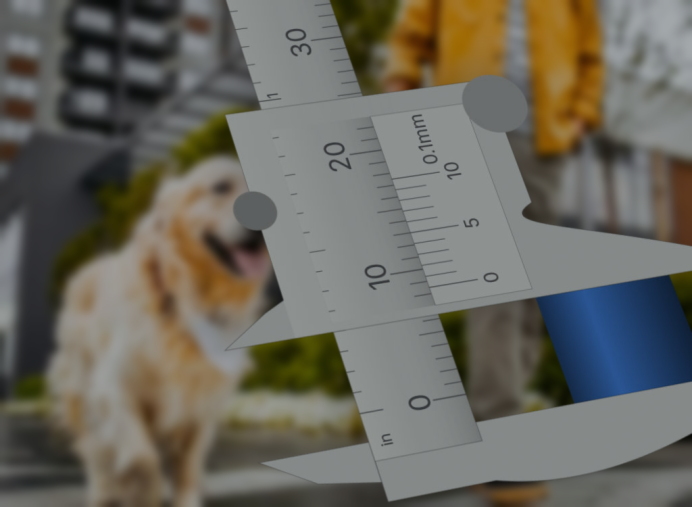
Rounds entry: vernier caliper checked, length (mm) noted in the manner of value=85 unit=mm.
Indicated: value=8.5 unit=mm
